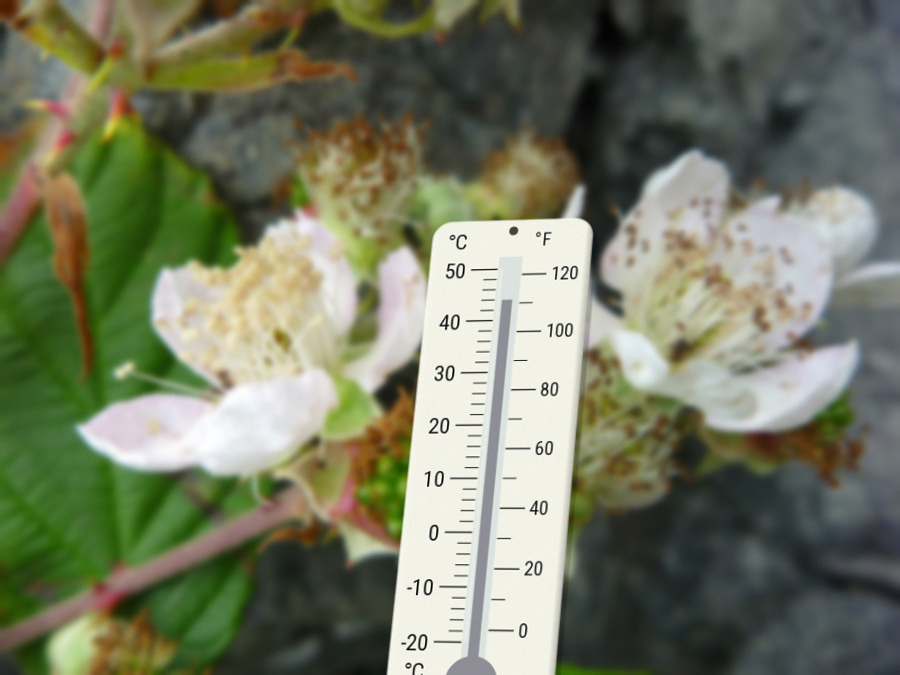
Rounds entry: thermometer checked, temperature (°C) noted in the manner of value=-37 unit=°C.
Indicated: value=44 unit=°C
